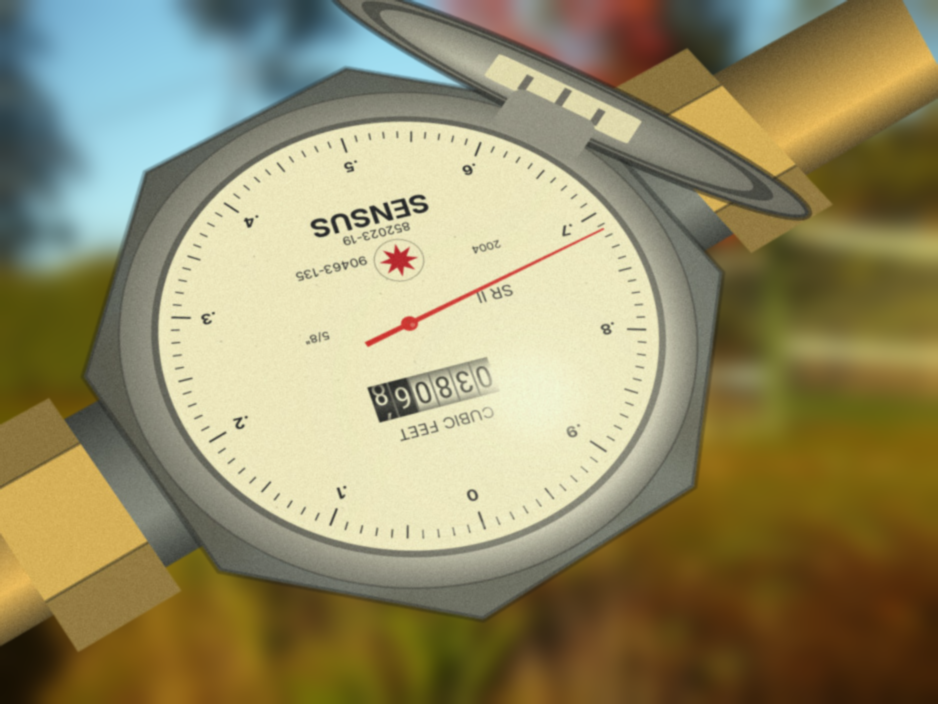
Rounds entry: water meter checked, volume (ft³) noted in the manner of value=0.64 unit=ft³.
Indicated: value=38067.71 unit=ft³
